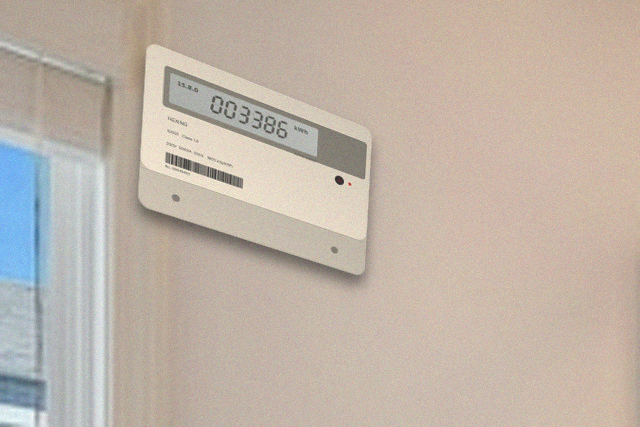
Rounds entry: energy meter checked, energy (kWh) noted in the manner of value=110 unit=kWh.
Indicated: value=3386 unit=kWh
